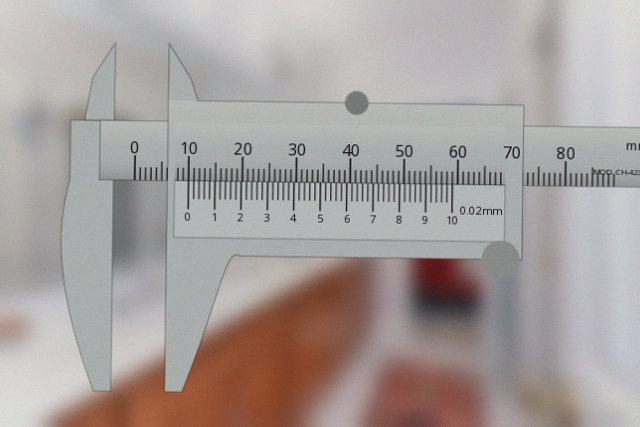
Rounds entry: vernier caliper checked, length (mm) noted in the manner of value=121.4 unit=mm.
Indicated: value=10.0 unit=mm
